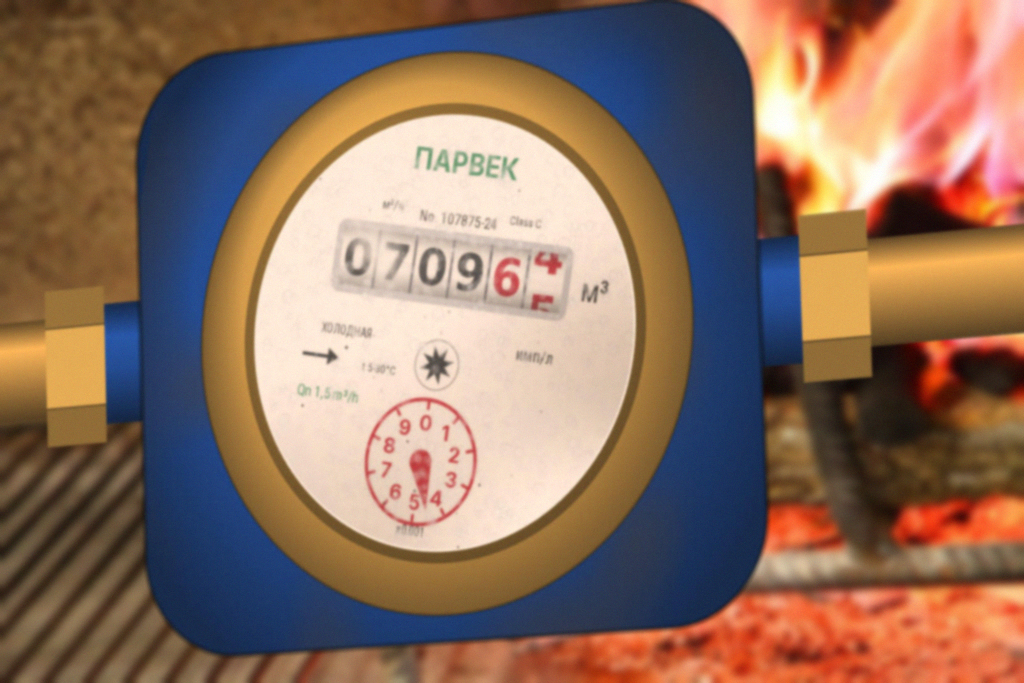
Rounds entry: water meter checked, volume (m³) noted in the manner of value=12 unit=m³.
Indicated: value=709.644 unit=m³
